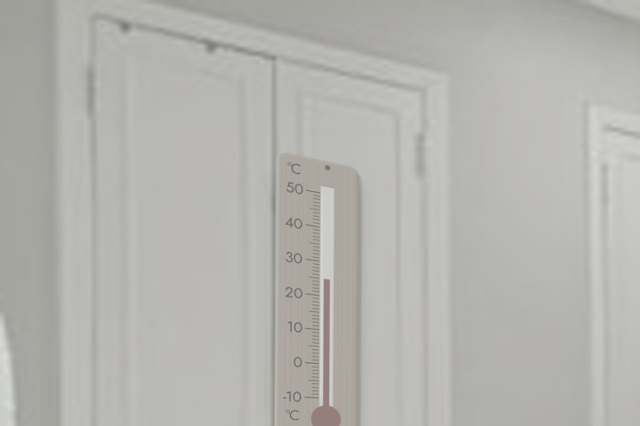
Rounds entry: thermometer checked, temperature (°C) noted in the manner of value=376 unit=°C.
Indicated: value=25 unit=°C
